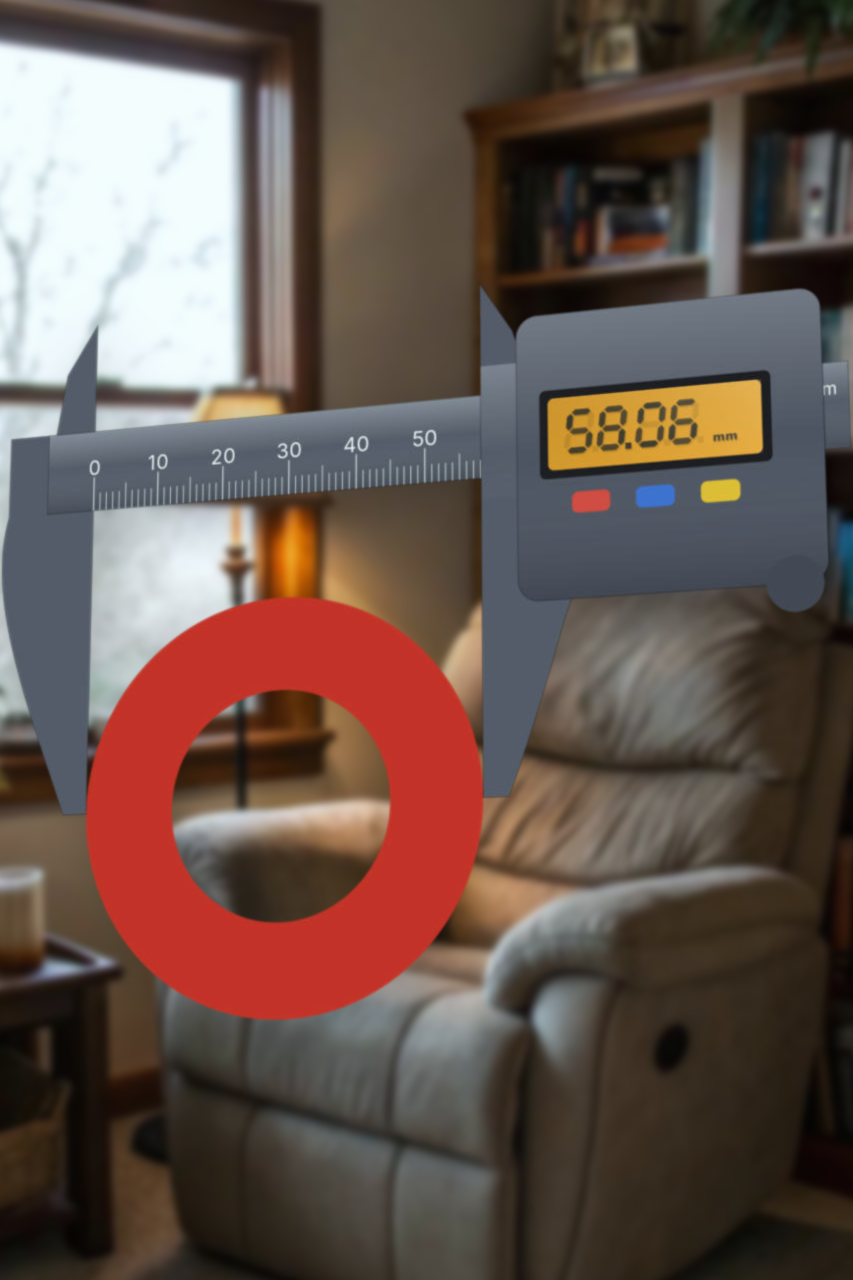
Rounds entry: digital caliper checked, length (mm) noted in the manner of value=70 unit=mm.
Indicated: value=58.06 unit=mm
